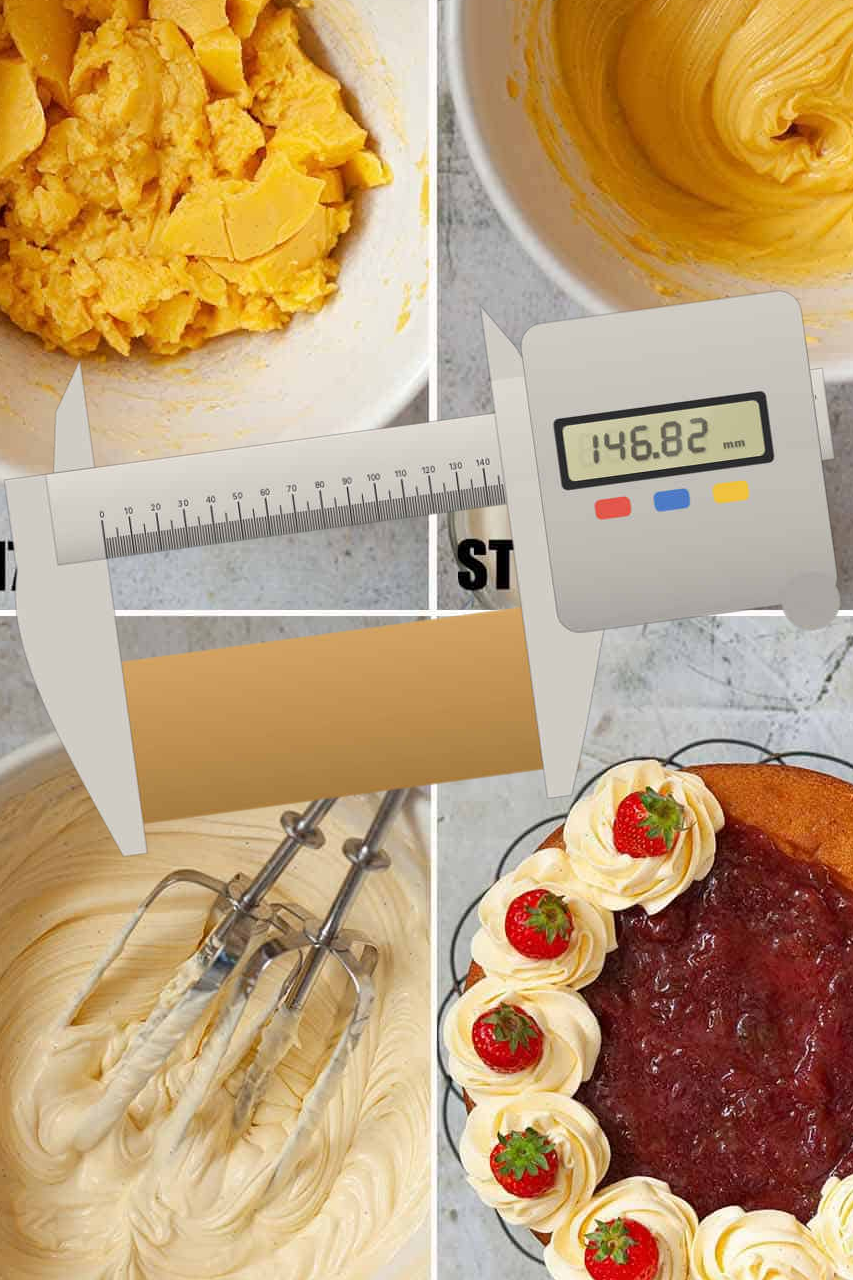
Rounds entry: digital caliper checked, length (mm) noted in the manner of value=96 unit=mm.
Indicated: value=146.82 unit=mm
